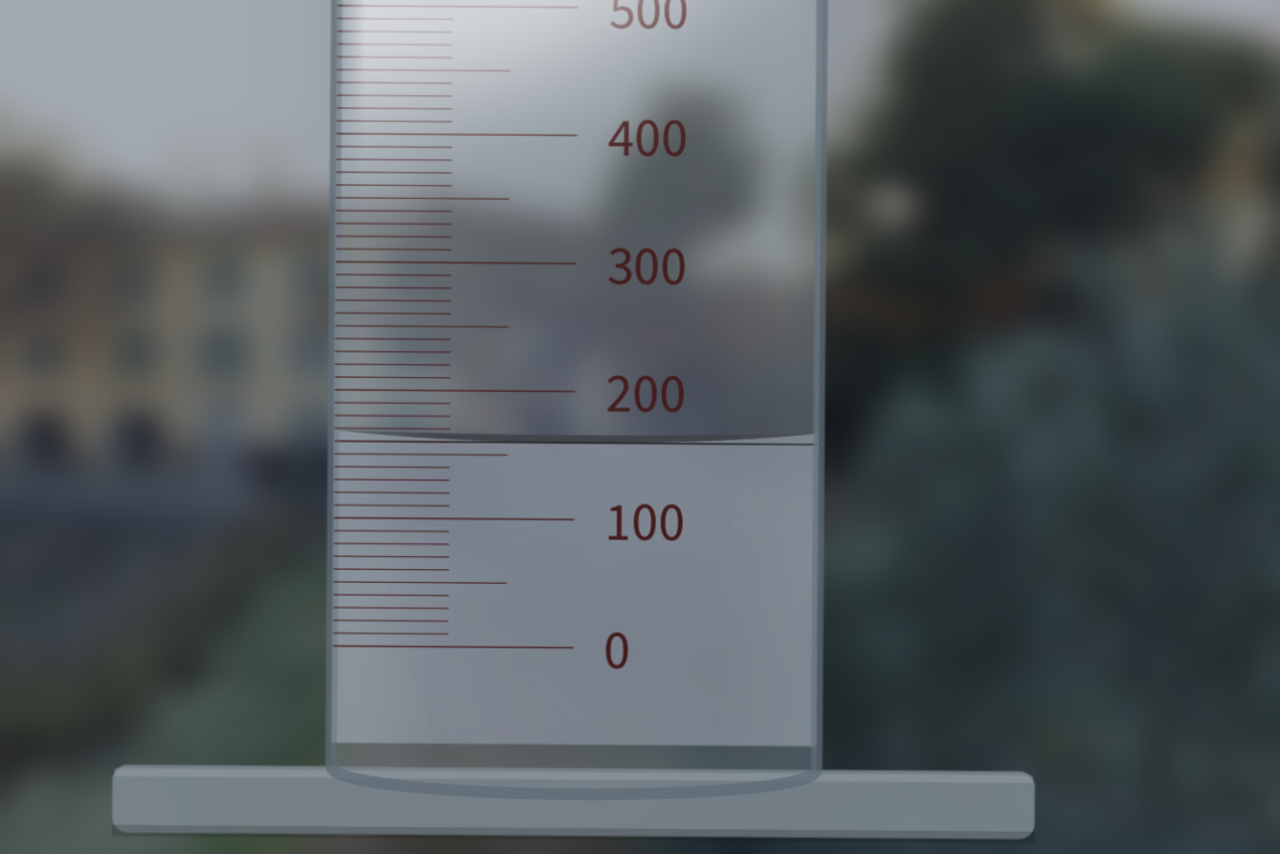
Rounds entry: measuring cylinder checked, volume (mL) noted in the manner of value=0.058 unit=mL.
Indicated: value=160 unit=mL
